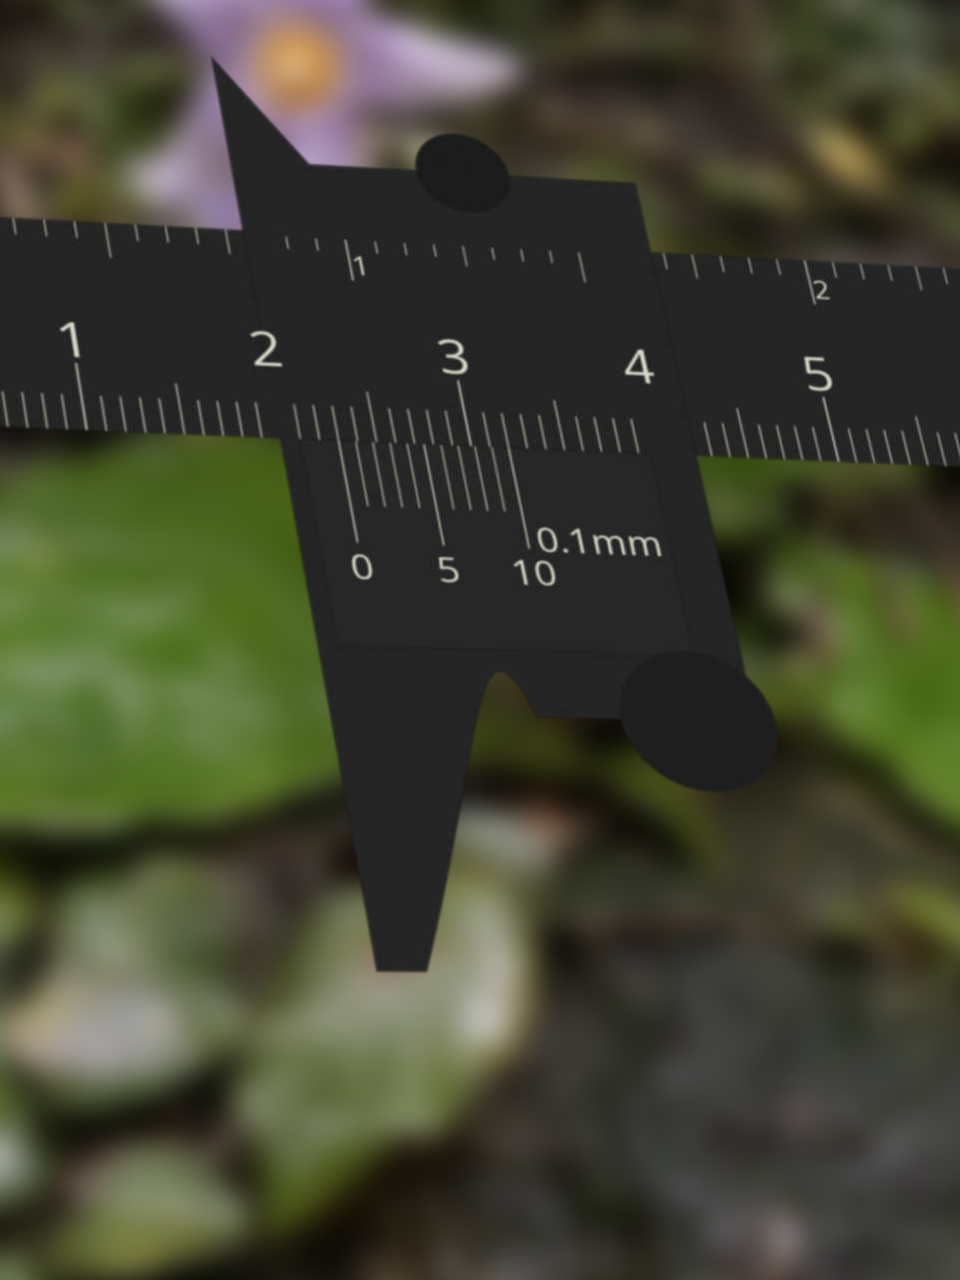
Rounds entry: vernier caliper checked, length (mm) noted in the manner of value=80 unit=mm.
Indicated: value=23.0 unit=mm
